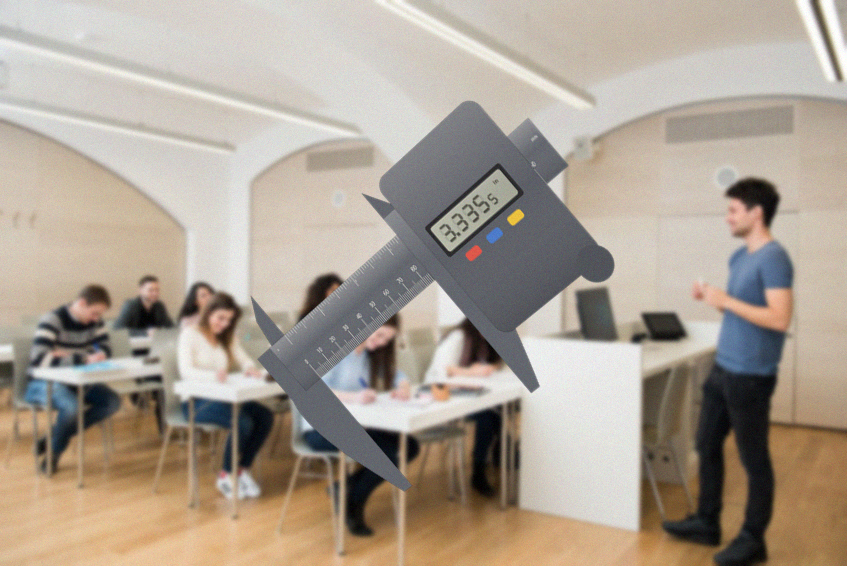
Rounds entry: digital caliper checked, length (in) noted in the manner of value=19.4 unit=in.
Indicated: value=3.3355 unit=in
